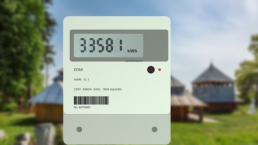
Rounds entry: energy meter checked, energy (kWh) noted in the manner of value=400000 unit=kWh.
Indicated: value=33581 unit=kWh
